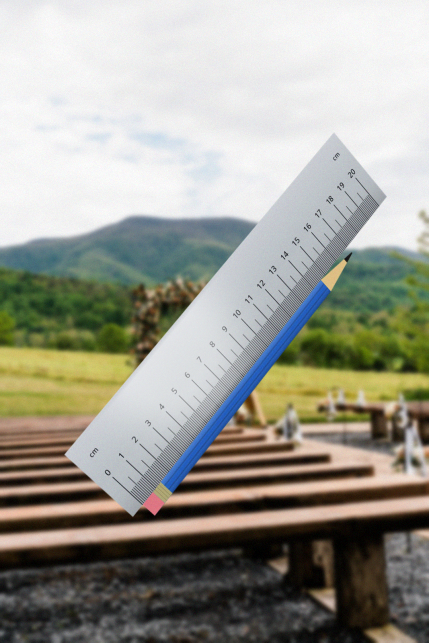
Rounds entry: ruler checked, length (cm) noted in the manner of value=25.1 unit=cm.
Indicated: value=17 unit=cm
